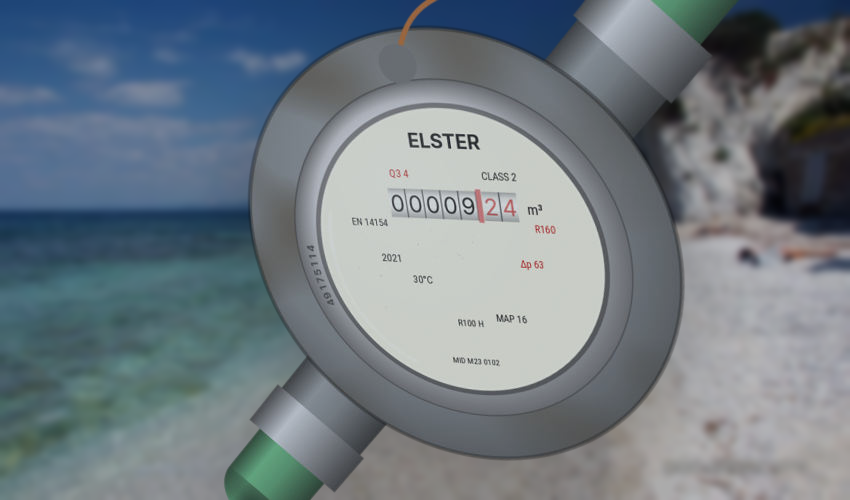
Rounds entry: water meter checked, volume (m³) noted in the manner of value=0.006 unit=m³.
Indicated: value=9.24 unit=m³
